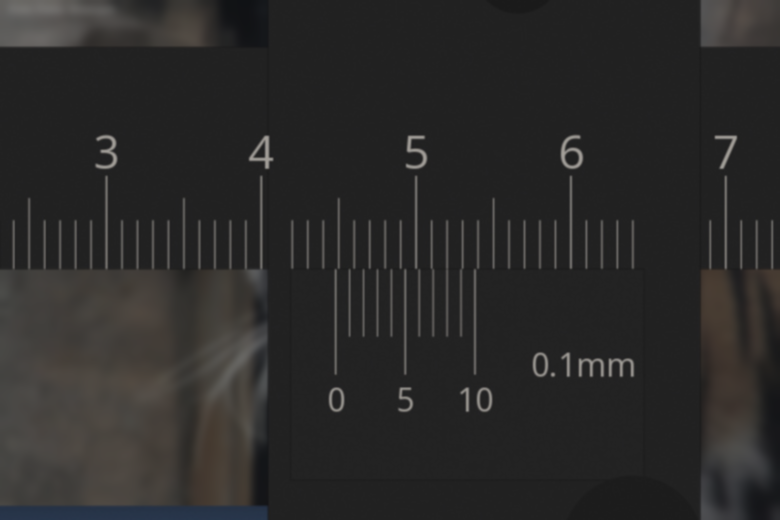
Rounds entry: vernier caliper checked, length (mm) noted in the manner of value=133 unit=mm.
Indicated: value=44.8 unit=mm
